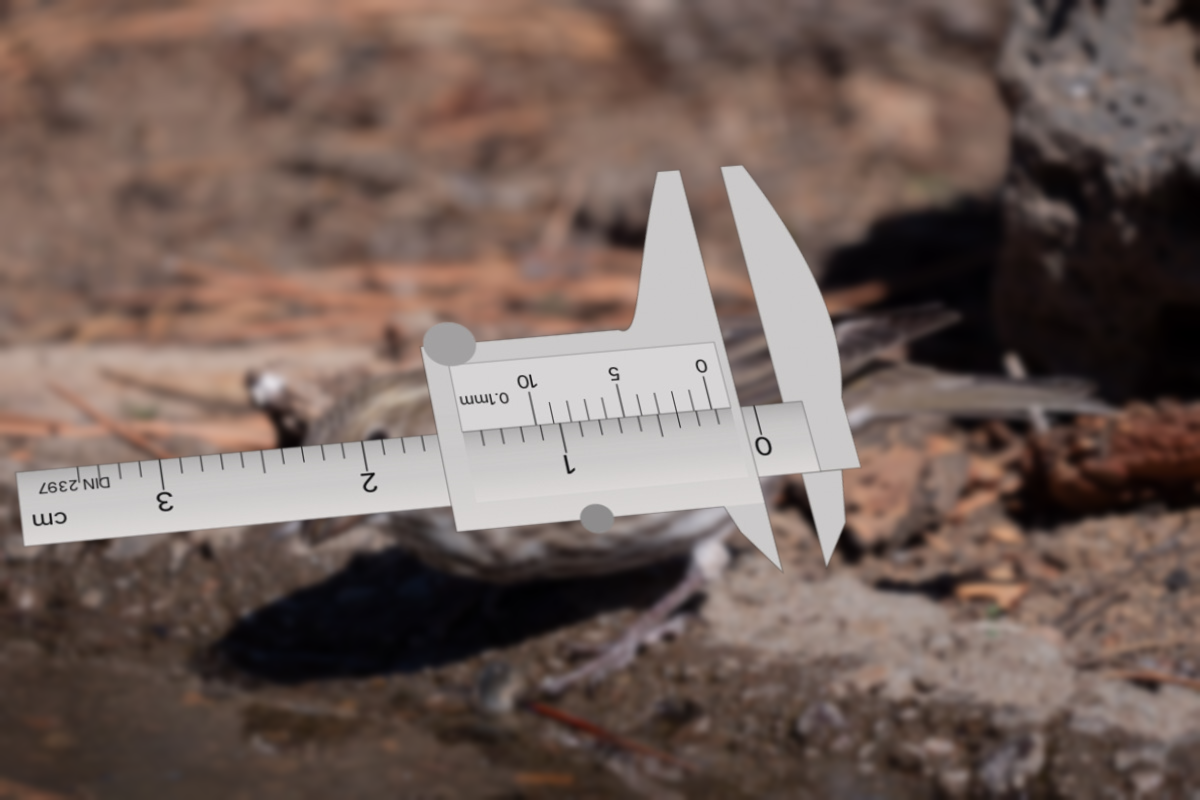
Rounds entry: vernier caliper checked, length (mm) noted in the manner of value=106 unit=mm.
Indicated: value=2.2 unit=mm
